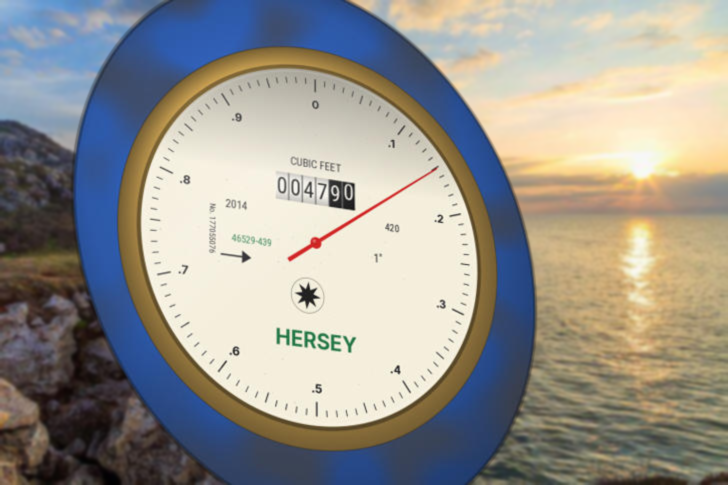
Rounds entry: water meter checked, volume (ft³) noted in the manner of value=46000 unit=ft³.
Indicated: value=4790.15 unit=ft³
